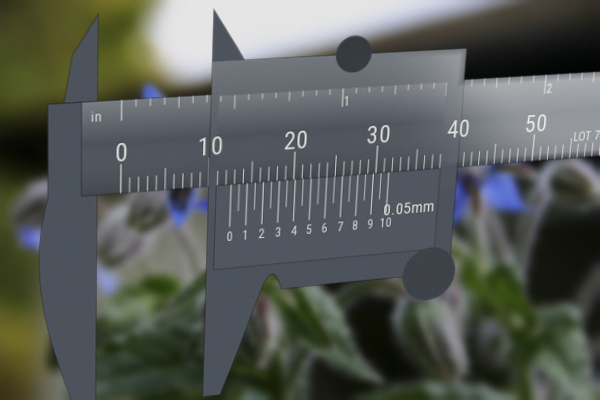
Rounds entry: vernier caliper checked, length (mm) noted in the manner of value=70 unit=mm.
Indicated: value=12.6 unit=mm
